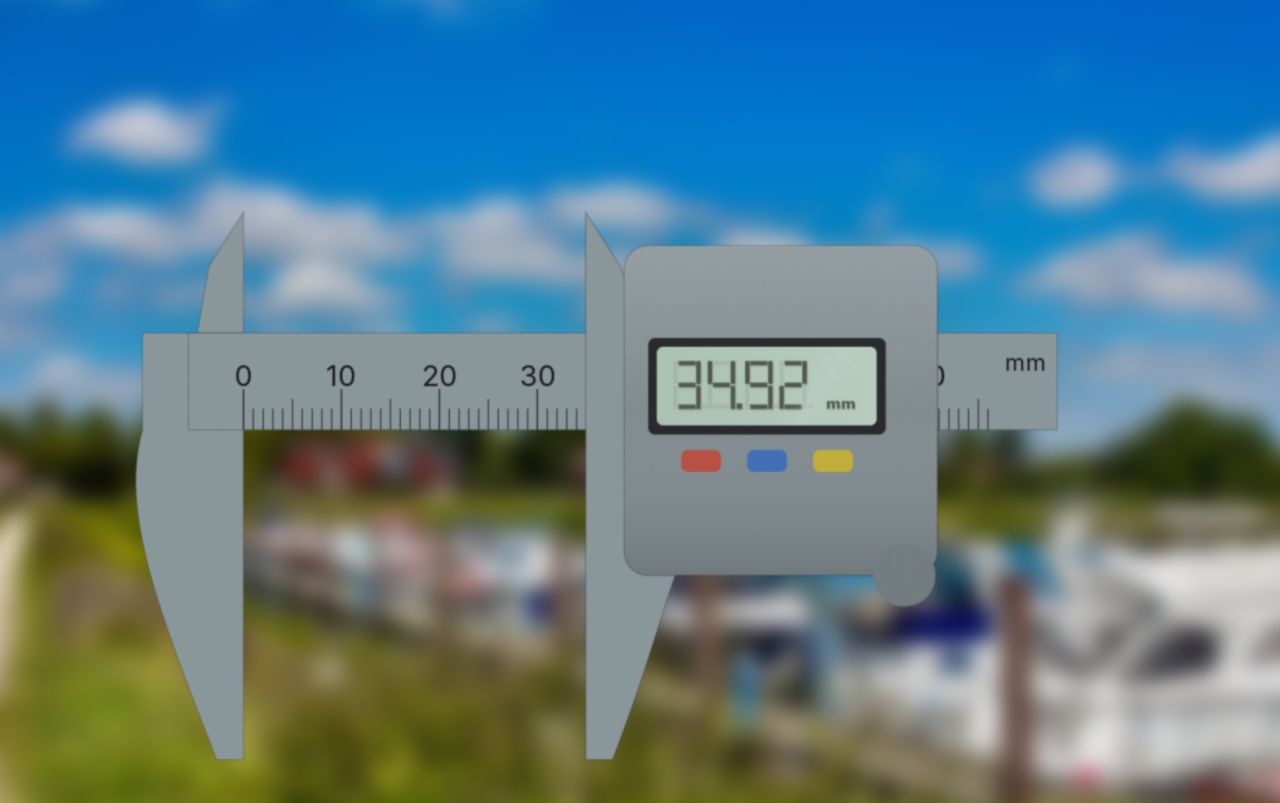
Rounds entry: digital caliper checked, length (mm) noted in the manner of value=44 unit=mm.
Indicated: value=34.92 unit=mm
